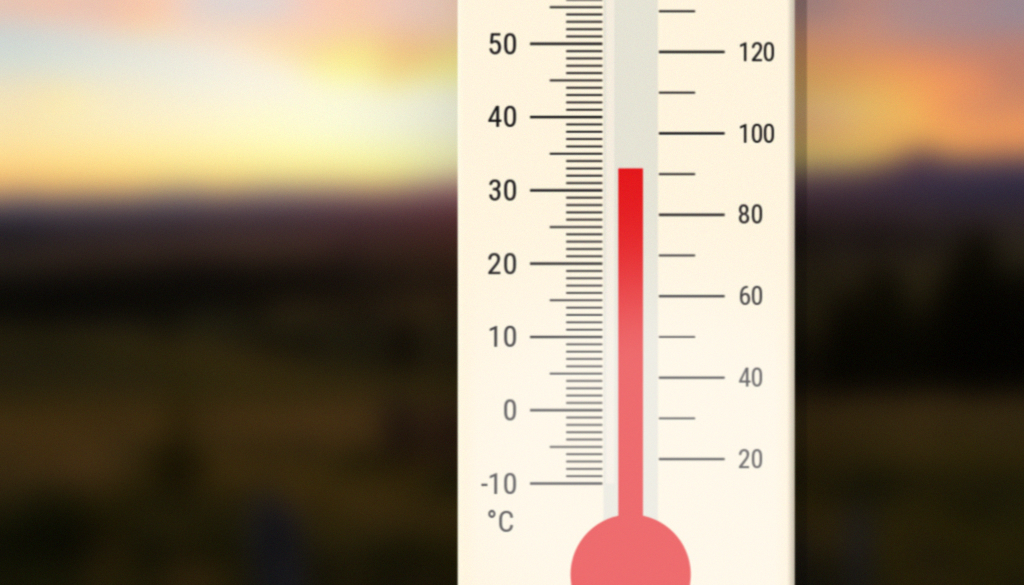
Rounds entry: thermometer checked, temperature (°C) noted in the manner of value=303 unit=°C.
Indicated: value=33 unit=°C
